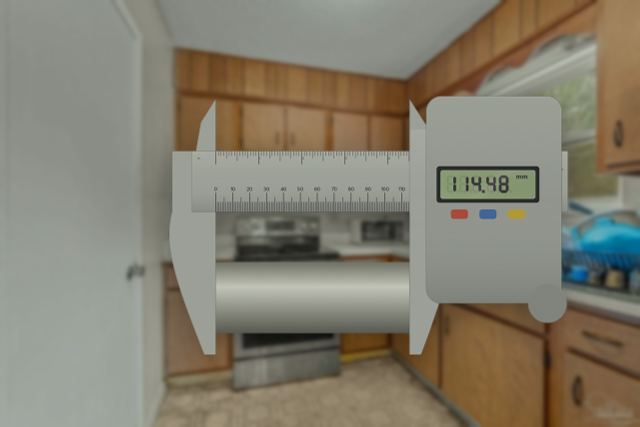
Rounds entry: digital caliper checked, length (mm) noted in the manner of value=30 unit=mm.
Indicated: value=114.48 unit=mm
